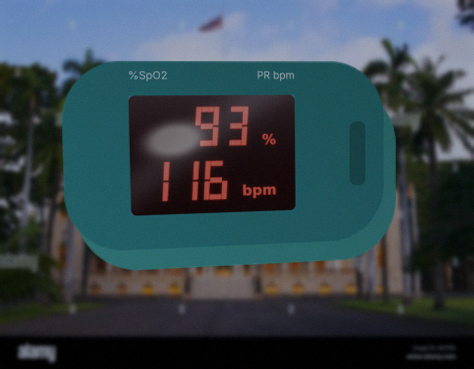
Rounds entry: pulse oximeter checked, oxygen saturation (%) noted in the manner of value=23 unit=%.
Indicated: value=93 unit=%
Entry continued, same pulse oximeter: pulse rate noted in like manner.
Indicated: value=116 unit=bpm
